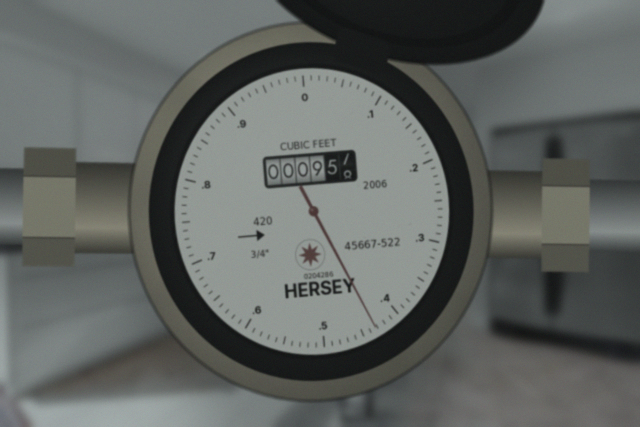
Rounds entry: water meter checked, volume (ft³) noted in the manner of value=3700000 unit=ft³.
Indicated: value=957.43 unit=ft³
